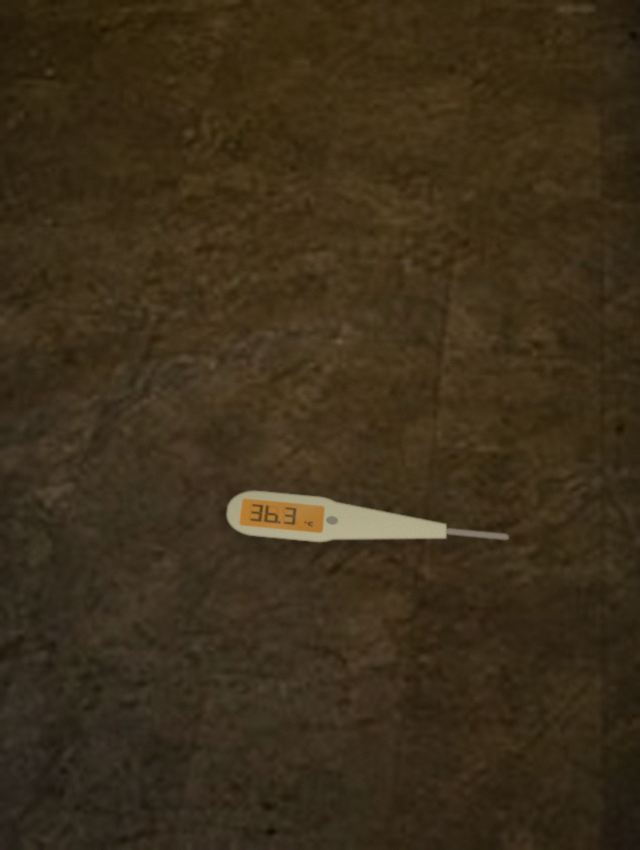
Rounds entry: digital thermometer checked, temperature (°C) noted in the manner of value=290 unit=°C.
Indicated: value=36.3 unit=°C
